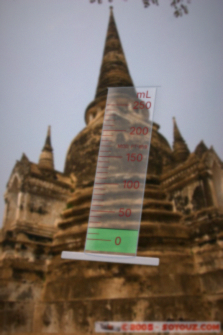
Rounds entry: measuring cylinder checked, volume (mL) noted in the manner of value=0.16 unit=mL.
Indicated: value=20 unit=mL
